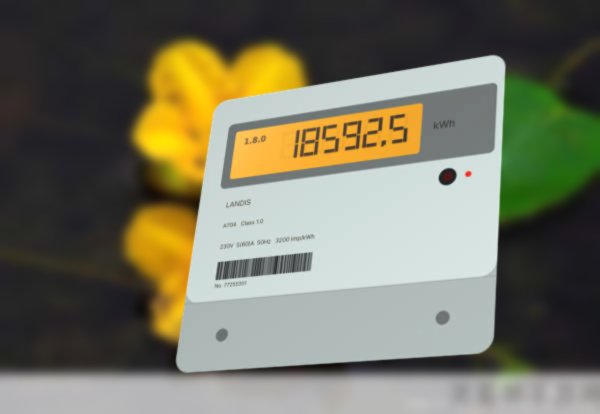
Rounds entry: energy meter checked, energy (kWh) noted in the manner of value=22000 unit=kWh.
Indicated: value=18592.5 unit=kWh
